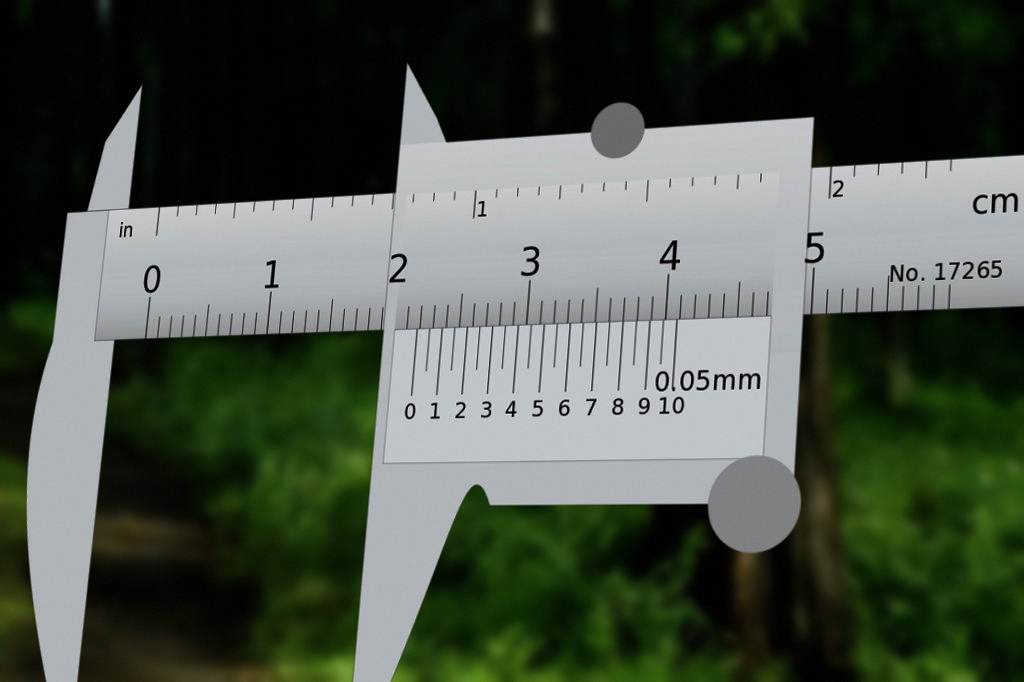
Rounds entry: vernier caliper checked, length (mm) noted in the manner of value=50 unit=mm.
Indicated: value=21.8 unit=mm
